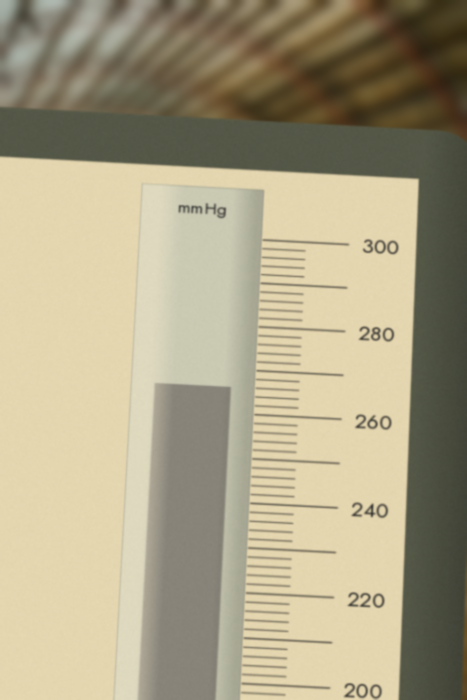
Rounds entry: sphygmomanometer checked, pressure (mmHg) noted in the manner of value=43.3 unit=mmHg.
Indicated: value=266 unit=mmHg
